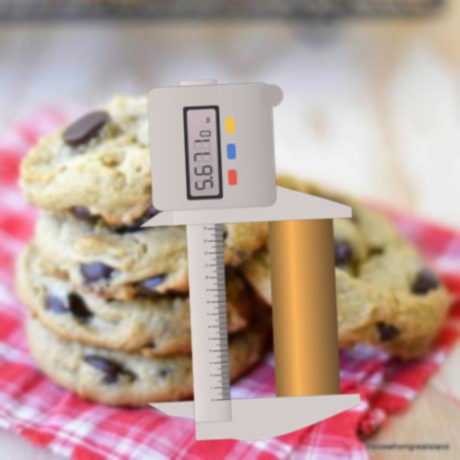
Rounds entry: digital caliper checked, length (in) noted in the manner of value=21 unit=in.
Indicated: value=5.6710 unit=in
